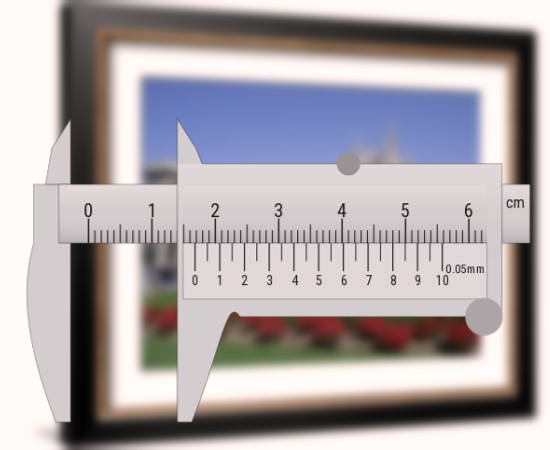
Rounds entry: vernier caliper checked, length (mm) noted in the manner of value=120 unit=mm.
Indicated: value=16.8 unit=mm
